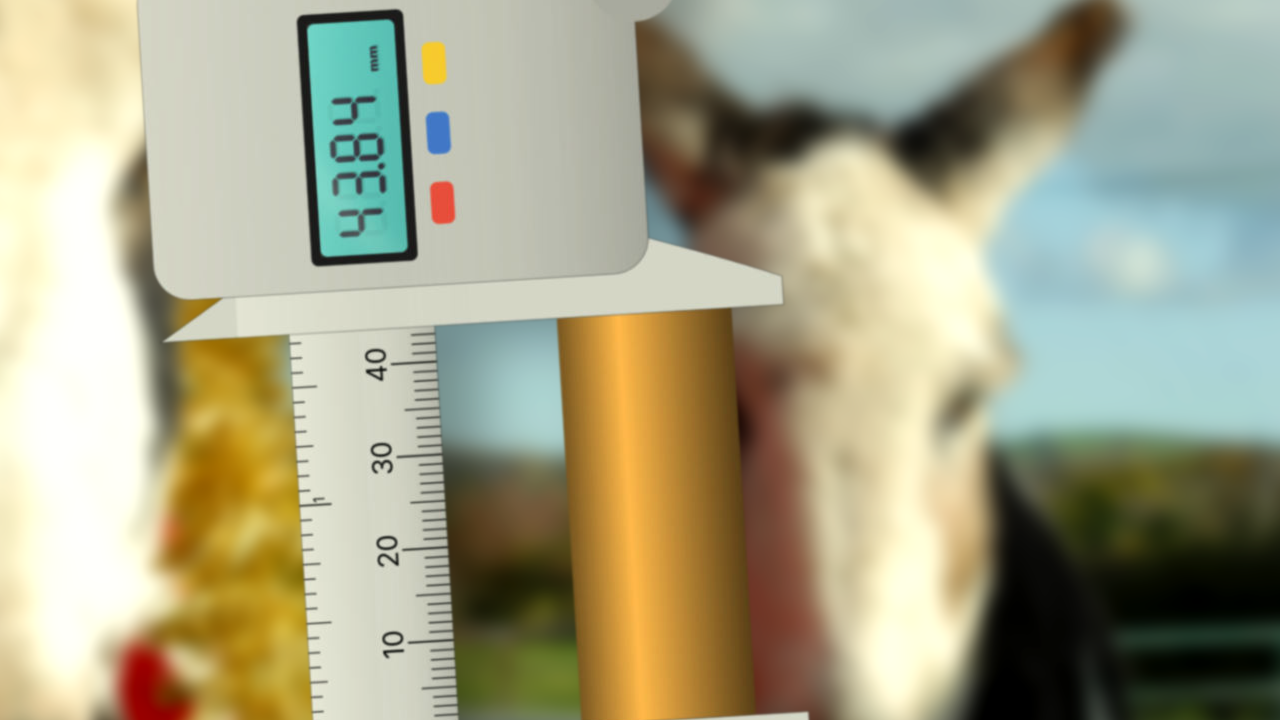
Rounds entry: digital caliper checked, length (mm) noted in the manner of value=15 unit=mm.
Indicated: value=43.84 unit=mm
